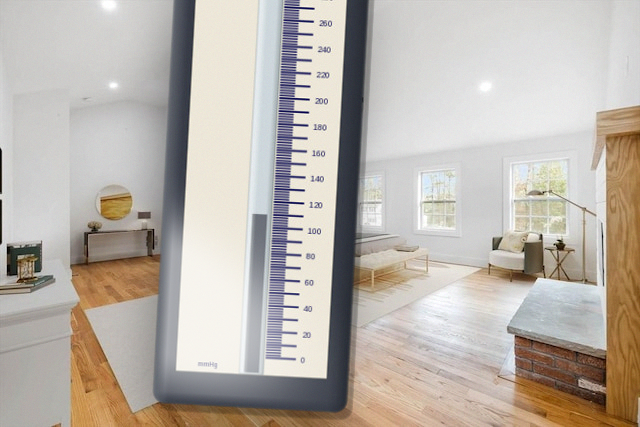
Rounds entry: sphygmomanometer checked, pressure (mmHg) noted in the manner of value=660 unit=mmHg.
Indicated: value=110 unit=mmHg
